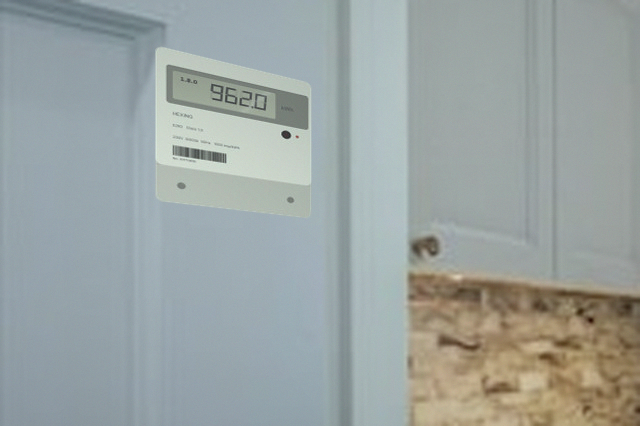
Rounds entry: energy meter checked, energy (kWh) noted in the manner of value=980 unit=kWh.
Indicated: value=962.0 unit=kWh
